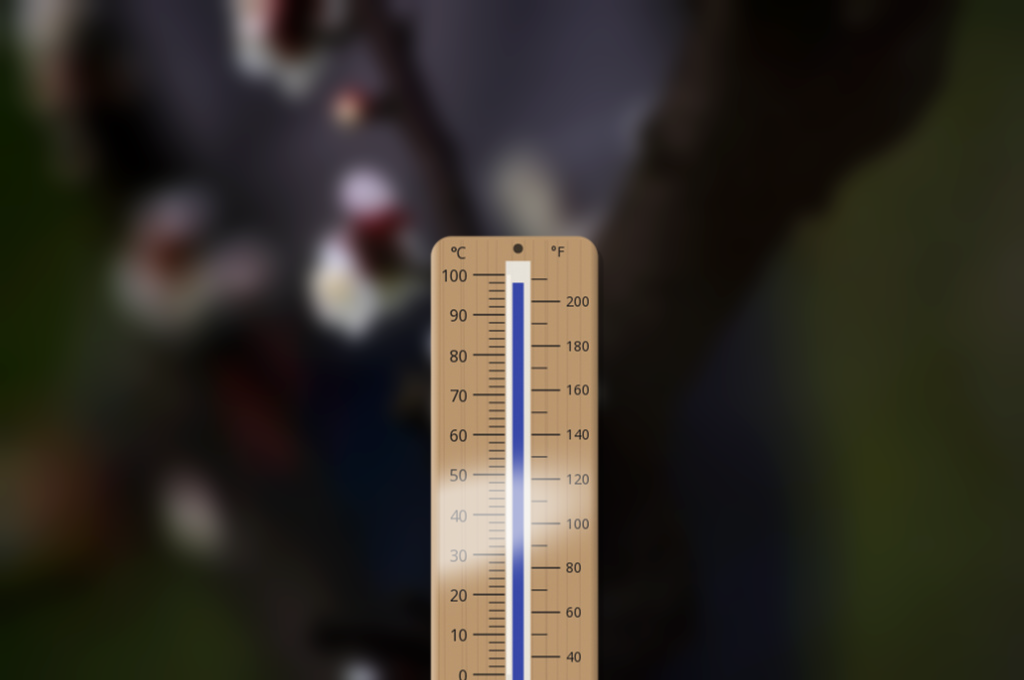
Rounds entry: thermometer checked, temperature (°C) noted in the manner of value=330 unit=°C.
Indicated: value=98 unit=°C
